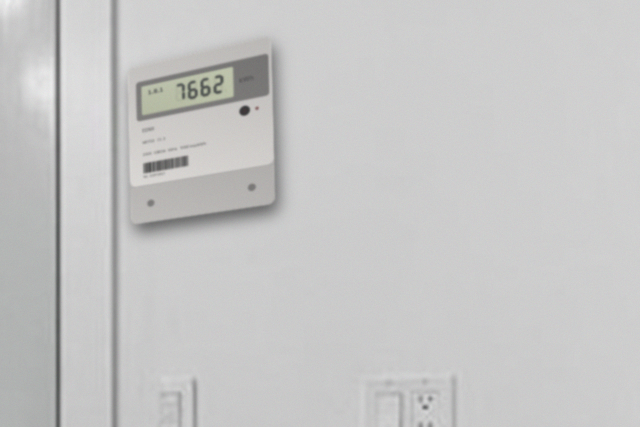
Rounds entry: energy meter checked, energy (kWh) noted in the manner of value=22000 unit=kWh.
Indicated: value=7662 unit=kWh
